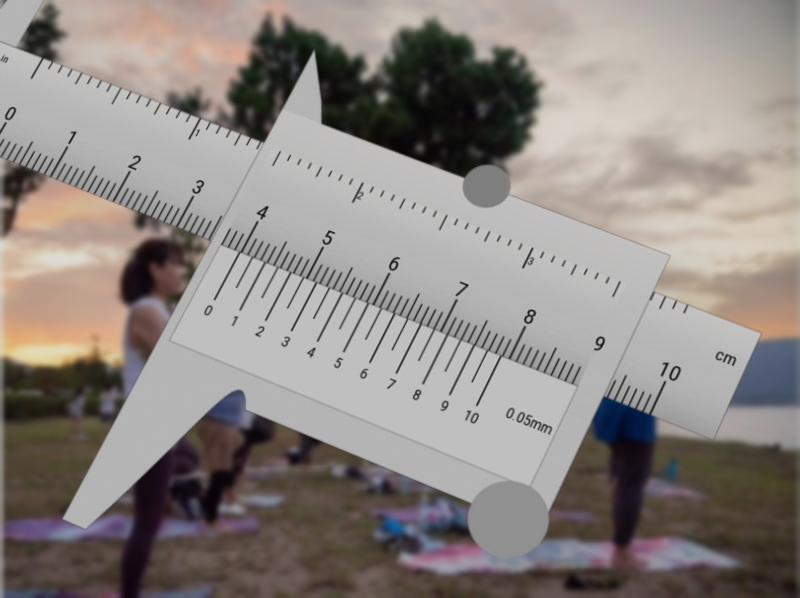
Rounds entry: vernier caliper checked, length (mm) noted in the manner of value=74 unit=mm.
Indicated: value=39.8 unit=mm
